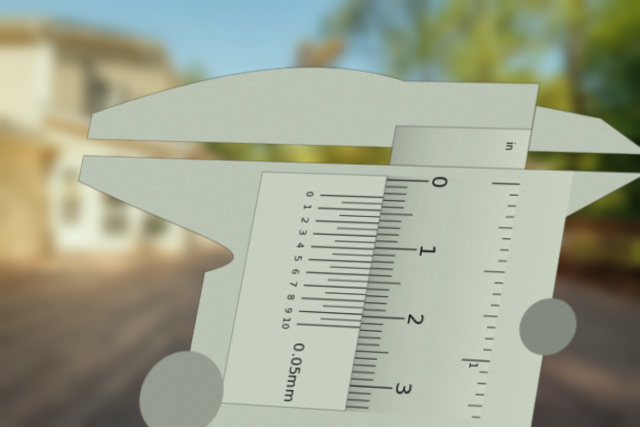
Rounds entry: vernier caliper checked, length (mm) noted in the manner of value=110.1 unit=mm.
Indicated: value=2.6 unit=mm
